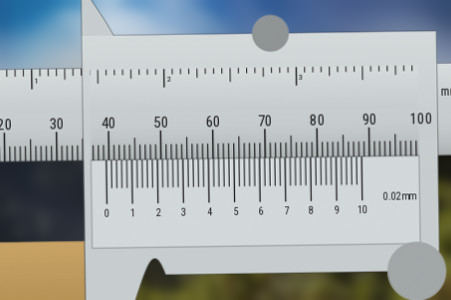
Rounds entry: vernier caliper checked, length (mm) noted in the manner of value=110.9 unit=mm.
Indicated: value=39.5 unit=mm
